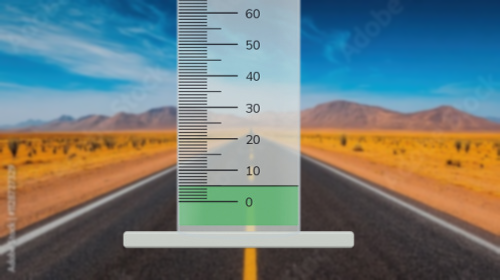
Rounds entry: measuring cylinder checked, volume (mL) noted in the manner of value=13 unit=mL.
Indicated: value=5 unit=mL
